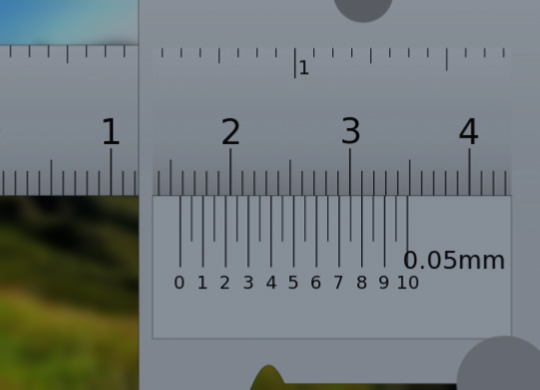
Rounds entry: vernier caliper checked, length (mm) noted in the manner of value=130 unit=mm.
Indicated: value=15.8 unit=mm
